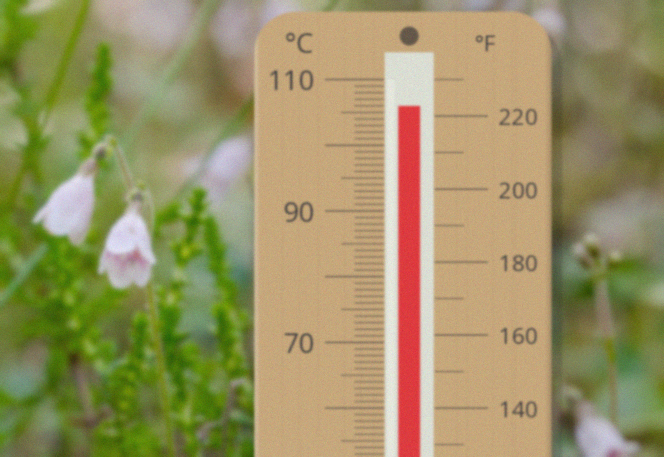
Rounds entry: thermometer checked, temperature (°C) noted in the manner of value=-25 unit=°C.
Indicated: value=106 unit=°C
